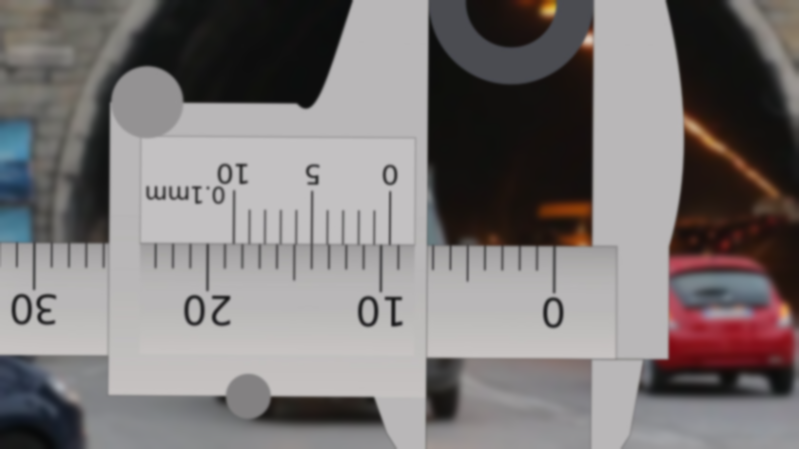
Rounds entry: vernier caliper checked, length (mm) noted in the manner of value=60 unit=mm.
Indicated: value=9.5 unit=mm
